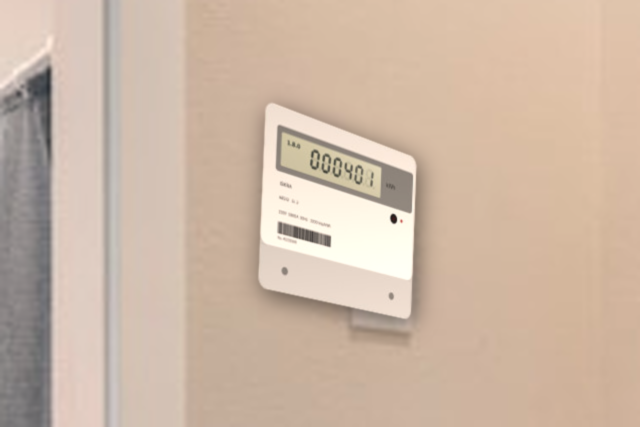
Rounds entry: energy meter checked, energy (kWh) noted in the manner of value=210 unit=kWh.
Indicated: value=401 unit=kWh
